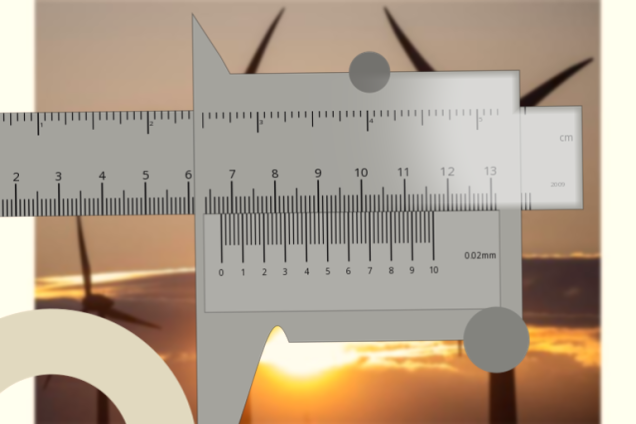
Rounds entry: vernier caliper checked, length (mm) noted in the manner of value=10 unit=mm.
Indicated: value=67.5 unit=mm
